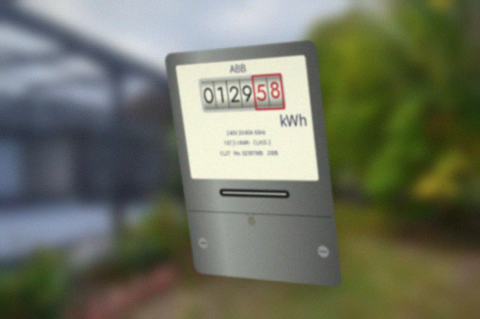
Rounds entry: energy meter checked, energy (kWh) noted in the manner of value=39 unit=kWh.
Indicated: value=129.58 unit=kWh
